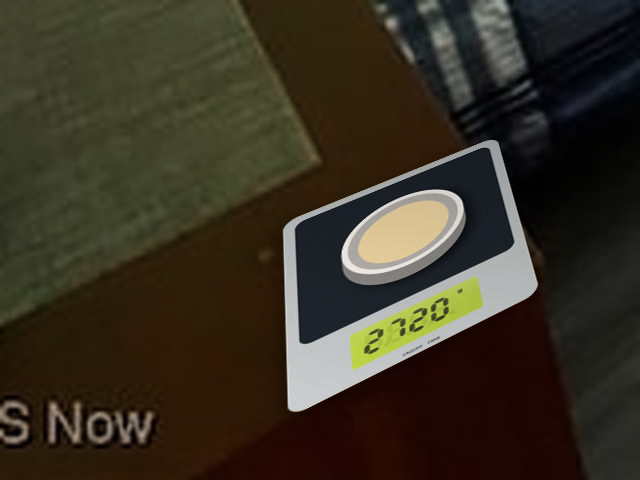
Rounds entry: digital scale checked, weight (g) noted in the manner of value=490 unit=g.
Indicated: value=2720 unit=g
